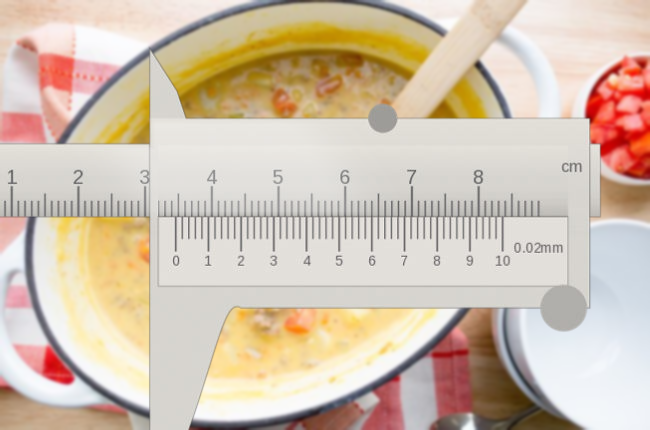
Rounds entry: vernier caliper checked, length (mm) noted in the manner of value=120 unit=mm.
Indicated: value=34.6 unit=mm
